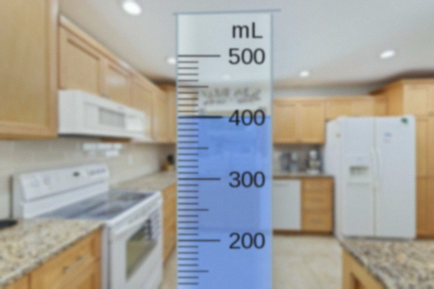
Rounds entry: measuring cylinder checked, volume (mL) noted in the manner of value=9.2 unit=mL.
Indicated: value=400 unit=mL
